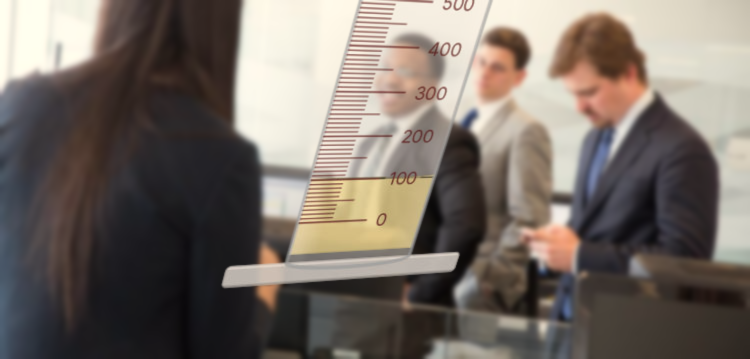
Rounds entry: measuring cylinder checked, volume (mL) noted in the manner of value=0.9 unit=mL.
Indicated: value=100 unit=mL
